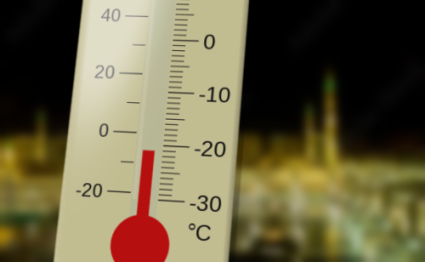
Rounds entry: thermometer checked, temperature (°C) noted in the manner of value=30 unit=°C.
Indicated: value=-21 unit=°C
